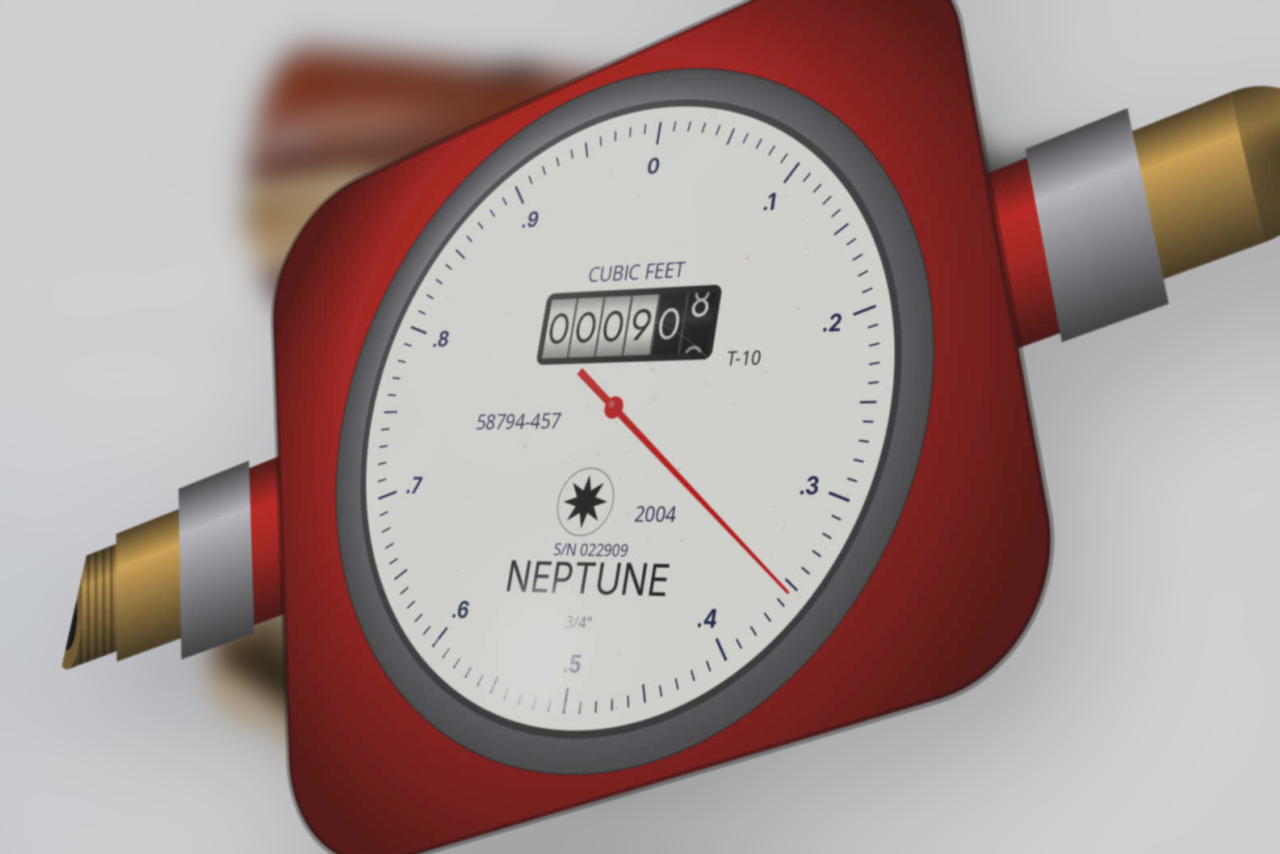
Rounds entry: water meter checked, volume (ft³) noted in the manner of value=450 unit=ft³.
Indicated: value=908.35 unit=ft³
